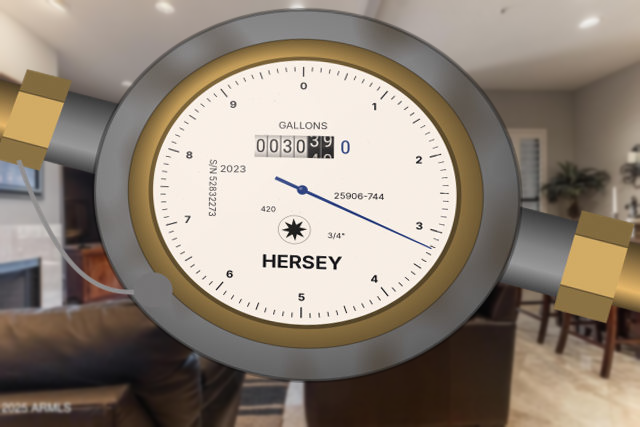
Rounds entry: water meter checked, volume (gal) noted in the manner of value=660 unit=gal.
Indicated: value=30393.2 unit=gal
